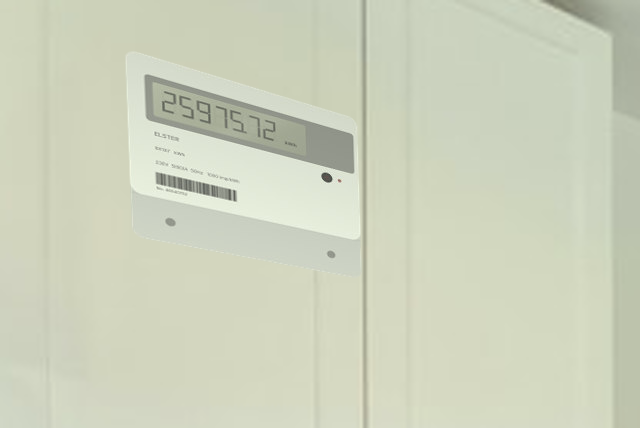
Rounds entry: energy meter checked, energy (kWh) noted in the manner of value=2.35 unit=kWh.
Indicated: value=25975.72 unit=kWh
